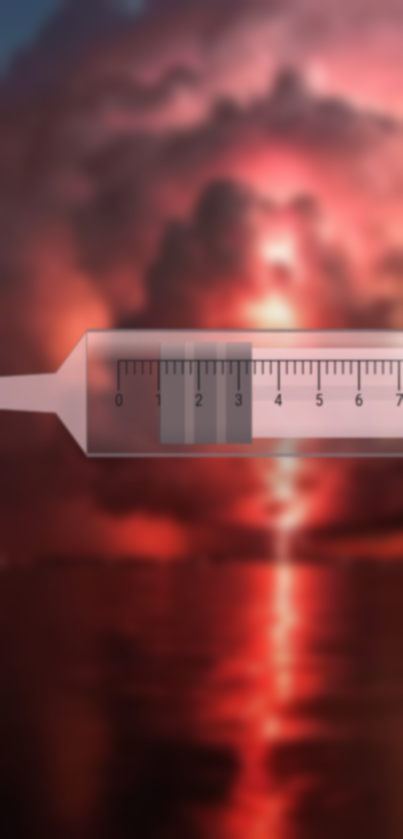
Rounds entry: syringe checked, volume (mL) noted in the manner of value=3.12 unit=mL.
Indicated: value=1 unit=mL
